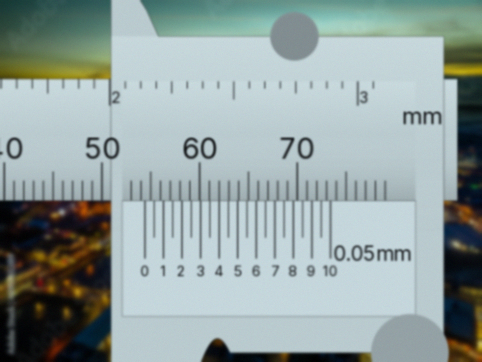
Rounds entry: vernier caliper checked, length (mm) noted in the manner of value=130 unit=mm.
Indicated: value=54.4 unit=mm
